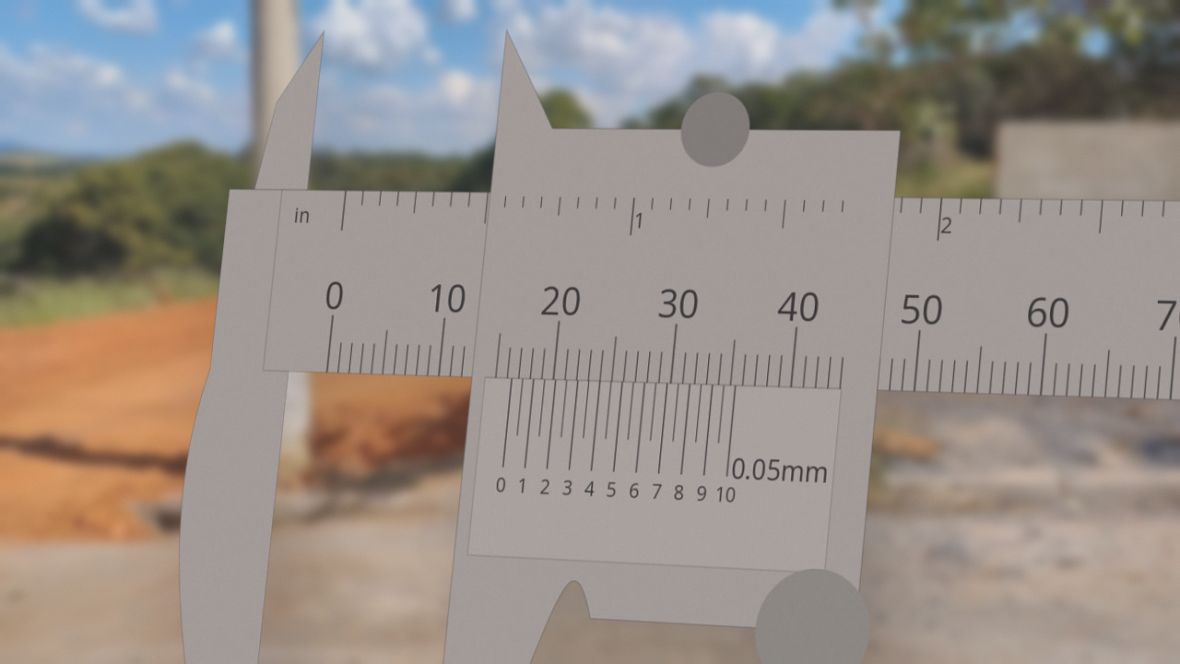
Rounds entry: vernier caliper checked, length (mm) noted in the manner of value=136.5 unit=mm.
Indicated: value=16.4 unit=mm
